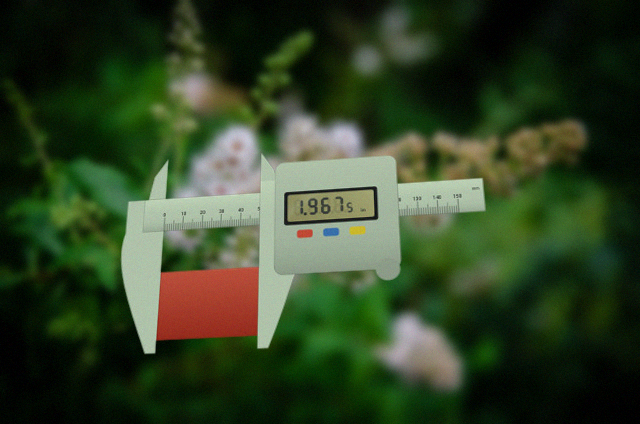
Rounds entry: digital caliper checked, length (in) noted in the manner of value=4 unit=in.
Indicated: value=1.9675 unit=in
